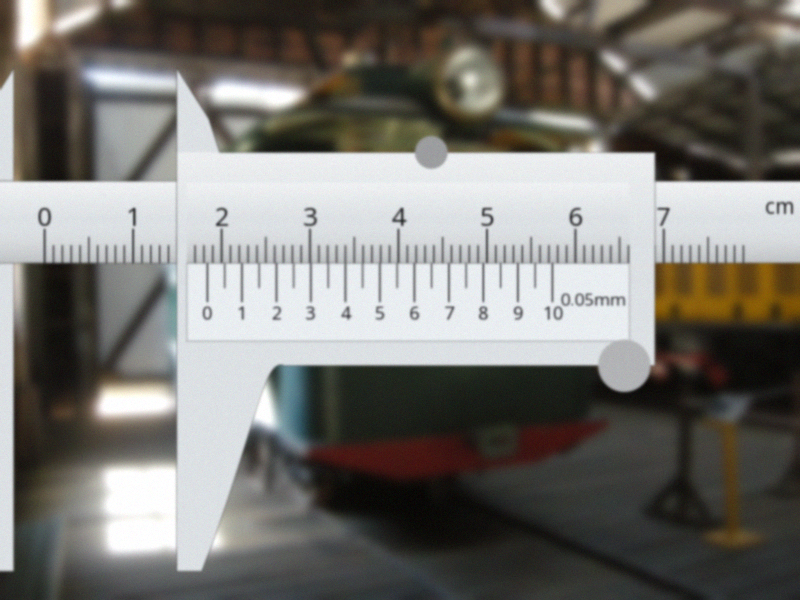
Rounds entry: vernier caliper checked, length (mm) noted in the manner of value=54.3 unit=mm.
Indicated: value=18.4 unit=mm
